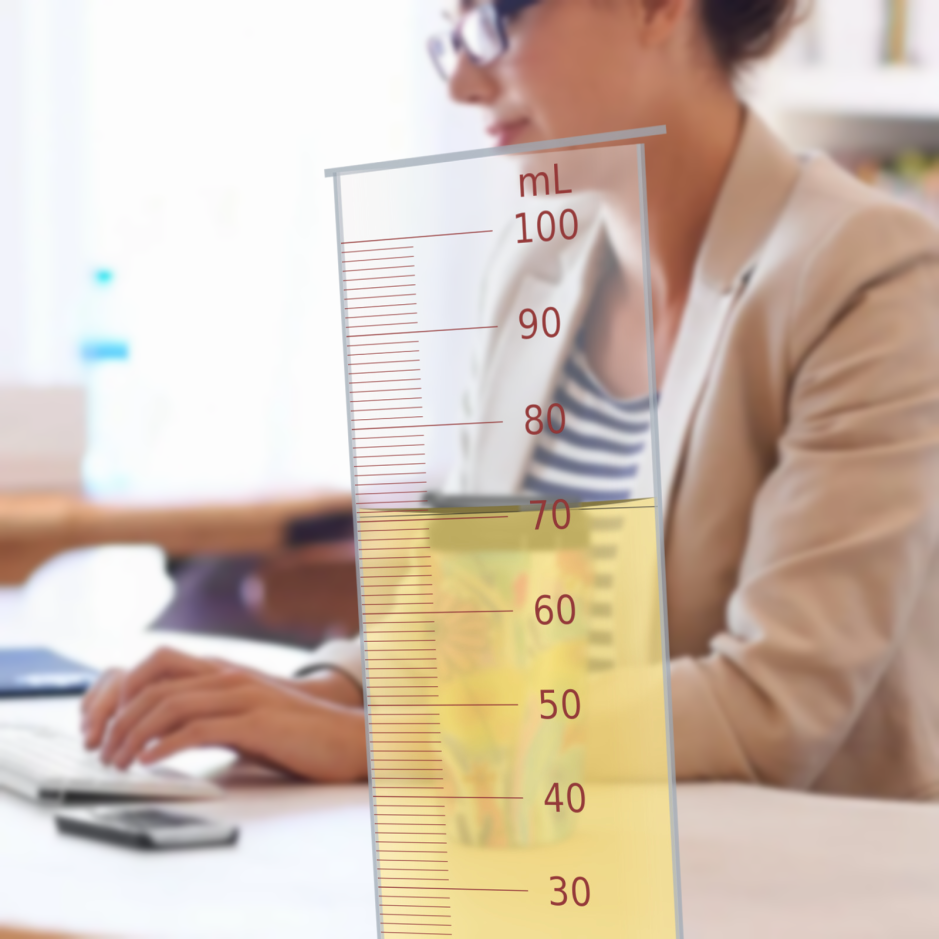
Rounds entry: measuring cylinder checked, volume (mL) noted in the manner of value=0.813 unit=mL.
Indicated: value=70.5 unit=mL
